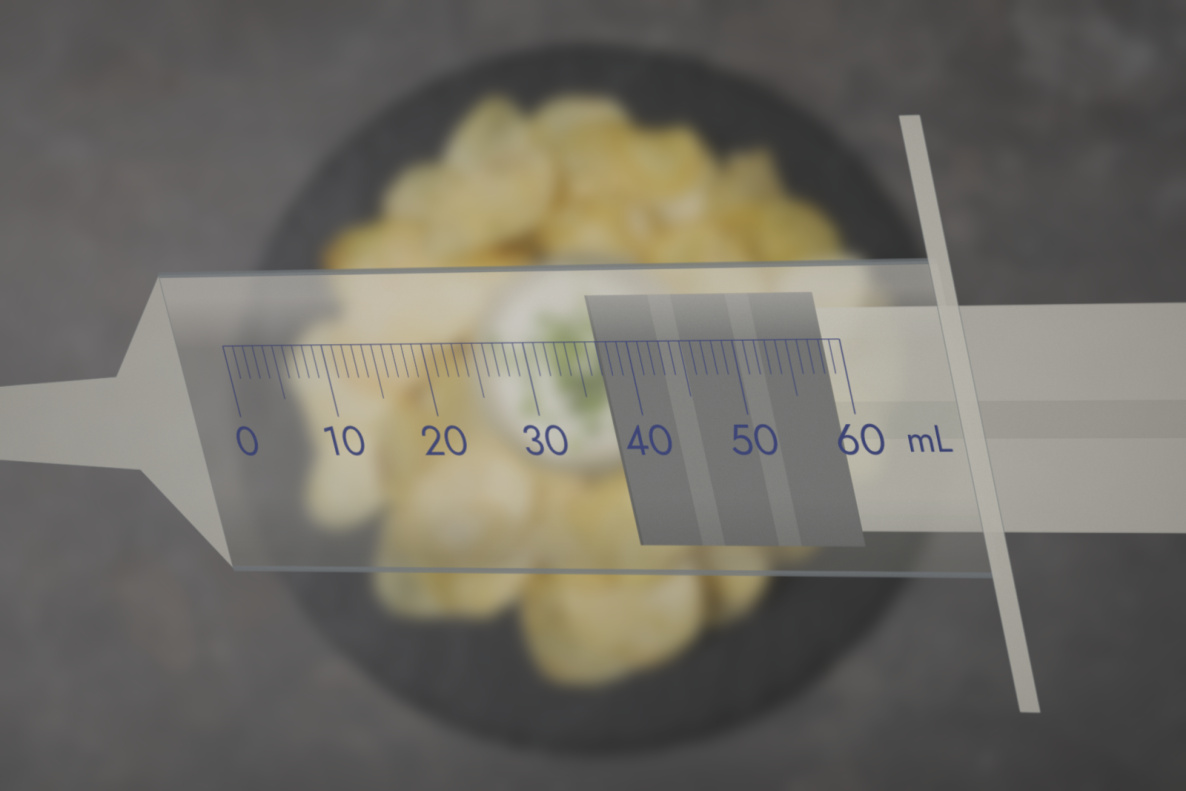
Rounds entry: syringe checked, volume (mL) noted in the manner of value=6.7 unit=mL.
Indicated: value=37 unit=mL
